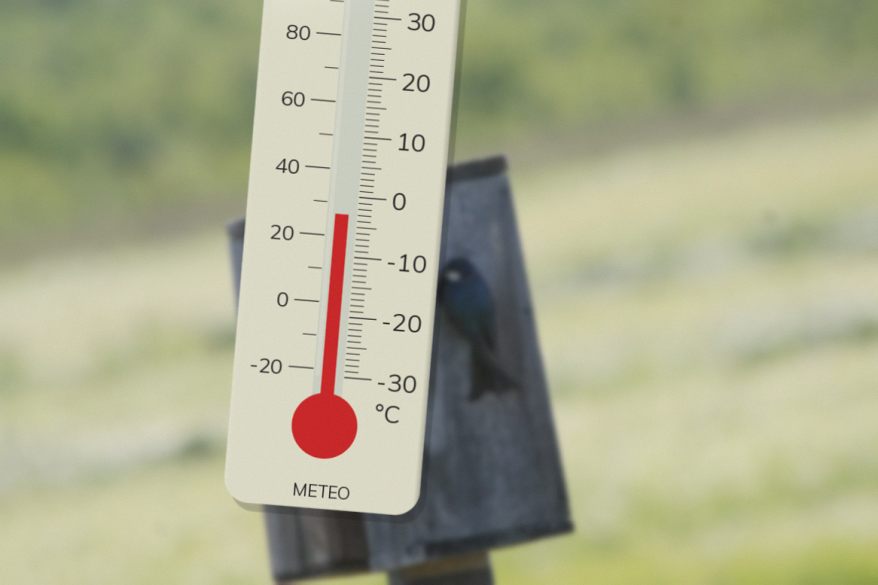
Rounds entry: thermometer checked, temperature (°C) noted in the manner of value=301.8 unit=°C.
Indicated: value=-3 unit=°C
